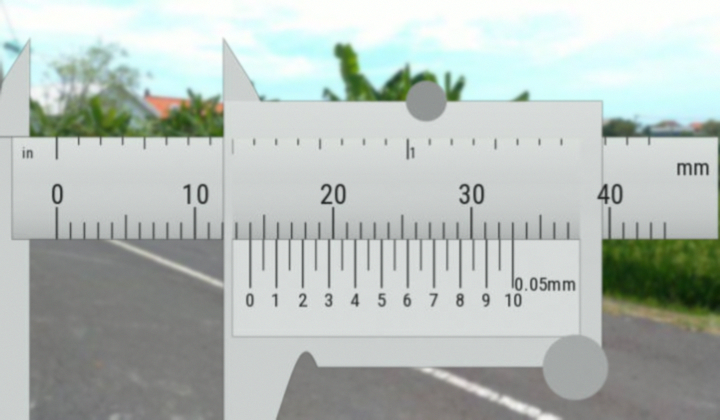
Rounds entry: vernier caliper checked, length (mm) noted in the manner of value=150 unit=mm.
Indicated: value=14.0 unit=mm
